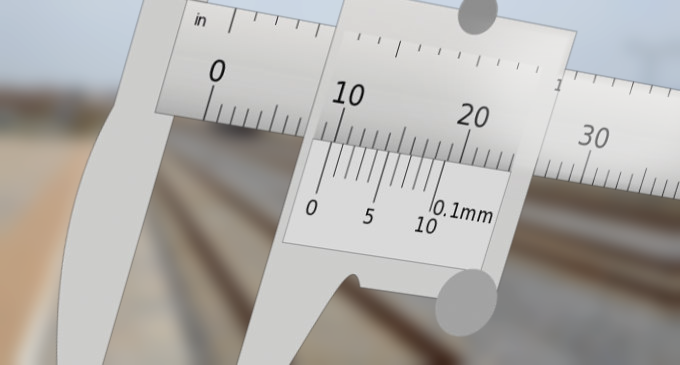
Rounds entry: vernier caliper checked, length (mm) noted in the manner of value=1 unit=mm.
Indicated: value=9.8 unit=mm
